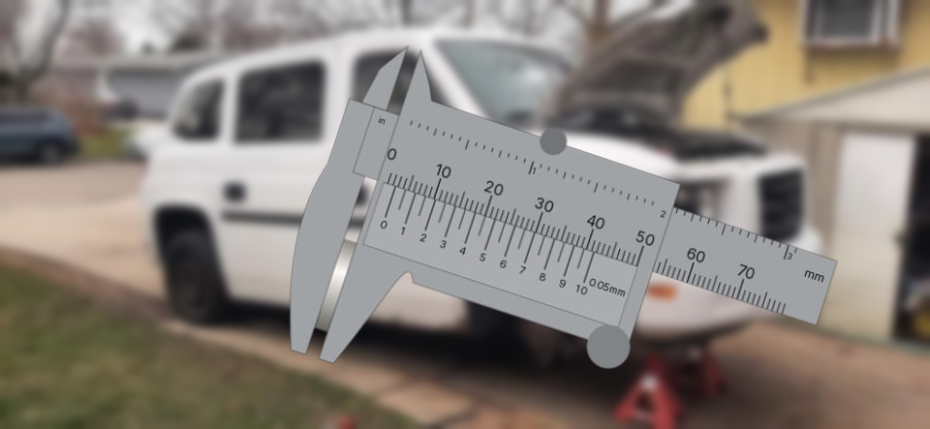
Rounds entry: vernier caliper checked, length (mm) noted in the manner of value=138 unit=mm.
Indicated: value=2.5 unit=mm
